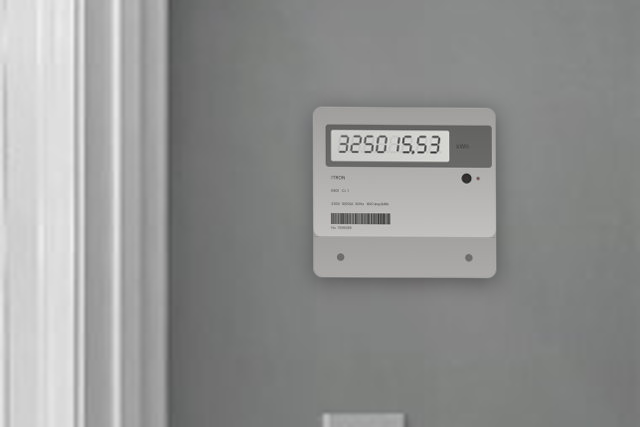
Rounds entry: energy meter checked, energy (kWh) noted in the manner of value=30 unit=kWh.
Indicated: value=325015.53 unit=kWh
